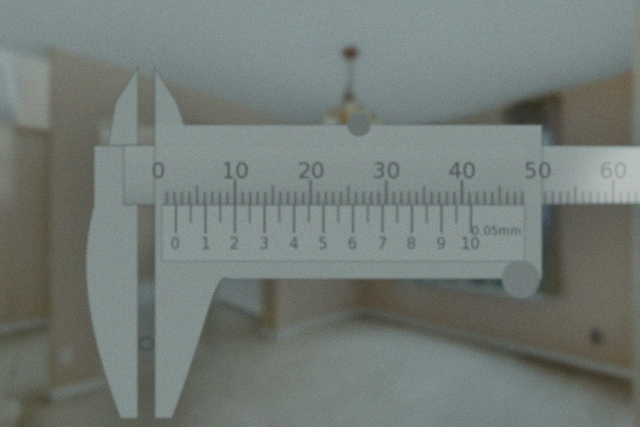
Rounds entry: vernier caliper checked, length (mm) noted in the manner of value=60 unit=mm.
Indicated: value=2.2 unit=mm
